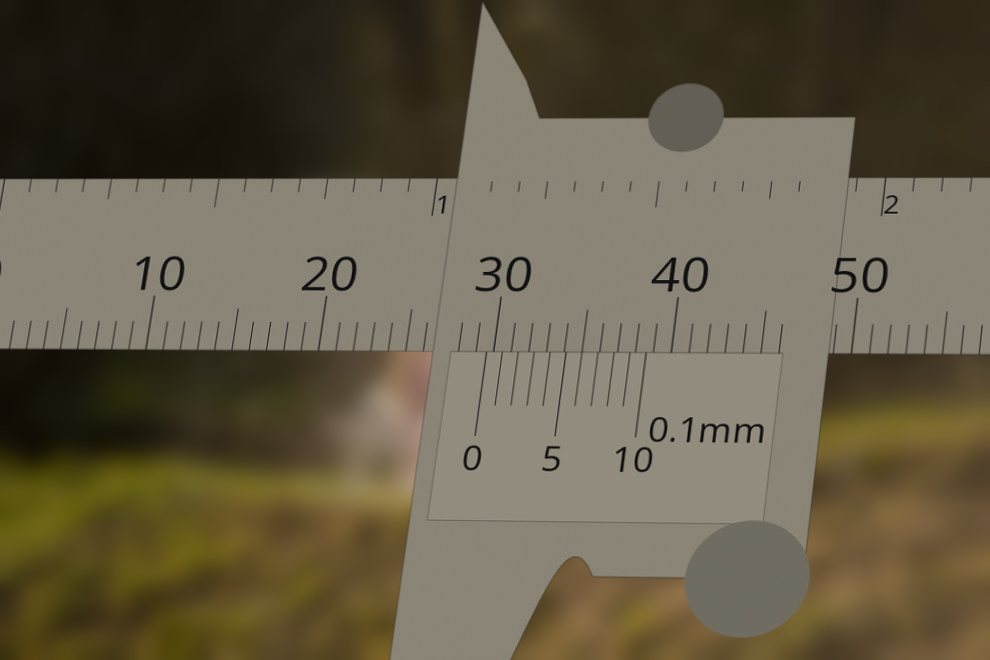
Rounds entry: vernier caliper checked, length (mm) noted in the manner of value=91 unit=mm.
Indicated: value=29.6 unit=mm
